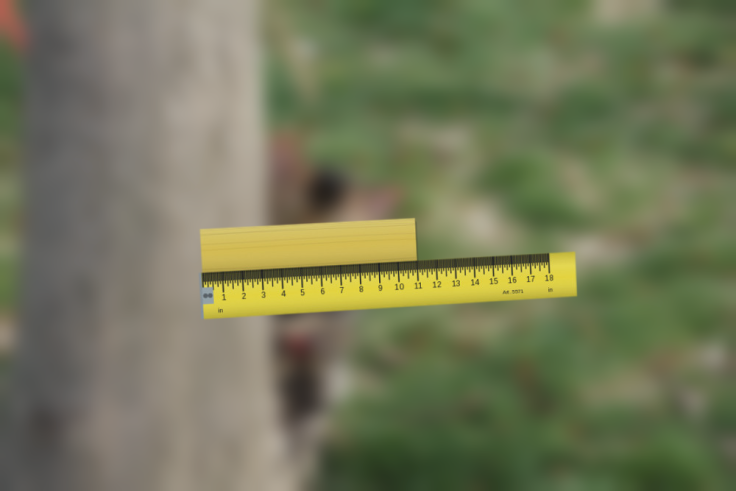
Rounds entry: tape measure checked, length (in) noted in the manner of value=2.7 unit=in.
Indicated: value=11 unit=in
